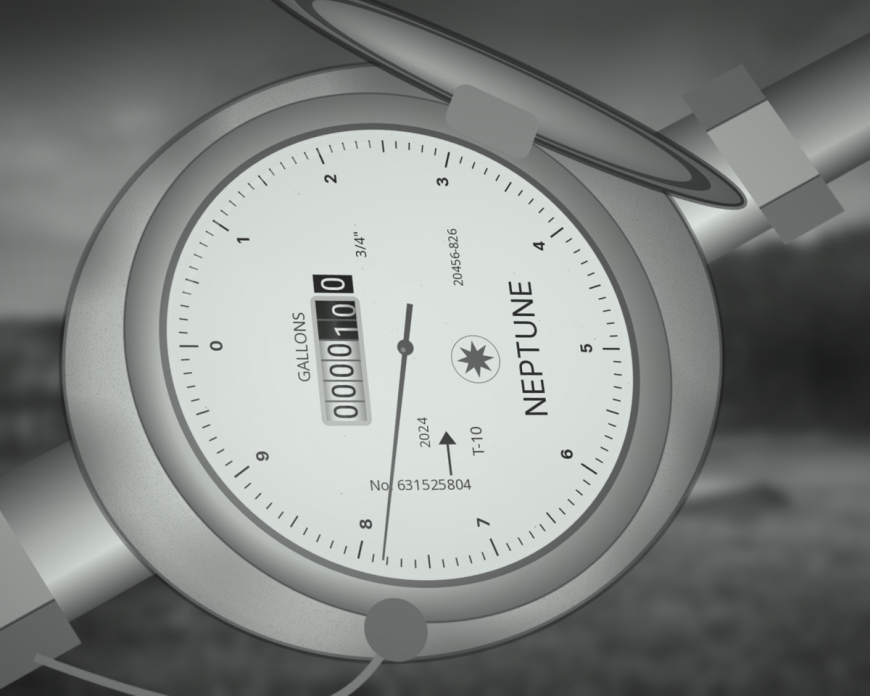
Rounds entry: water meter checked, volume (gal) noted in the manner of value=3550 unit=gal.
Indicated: value=97.8 unit=gal
